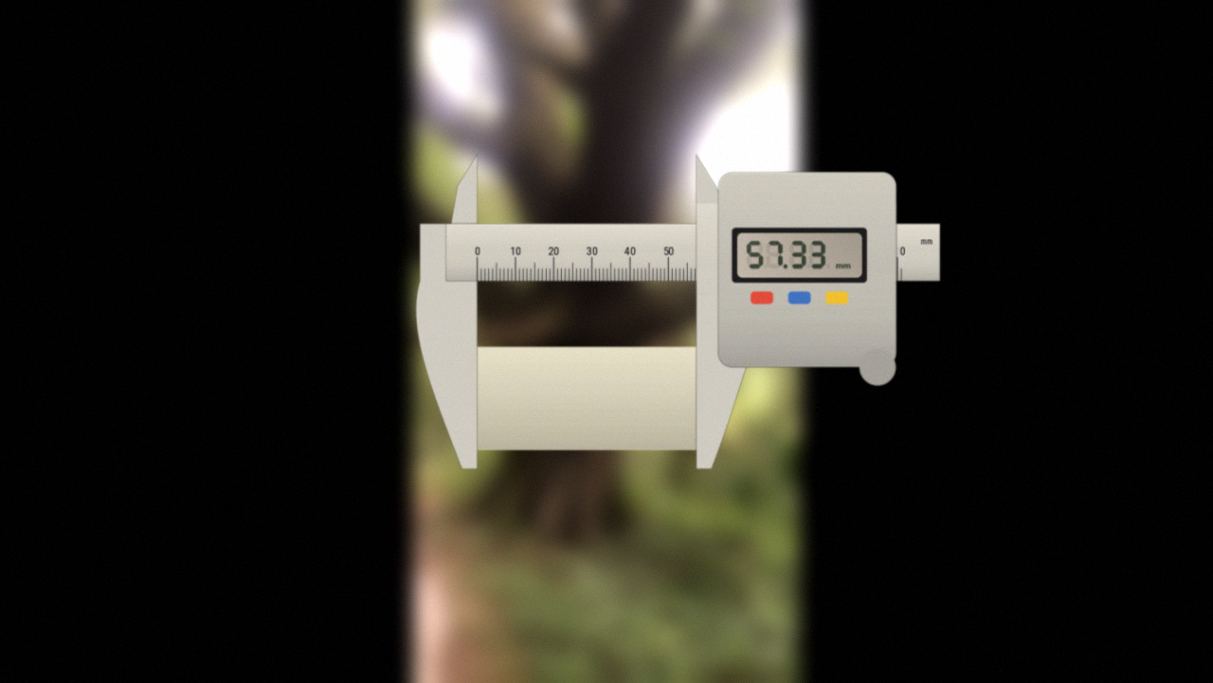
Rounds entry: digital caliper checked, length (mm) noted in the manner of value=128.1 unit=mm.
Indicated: value=57.33 unit=mm
